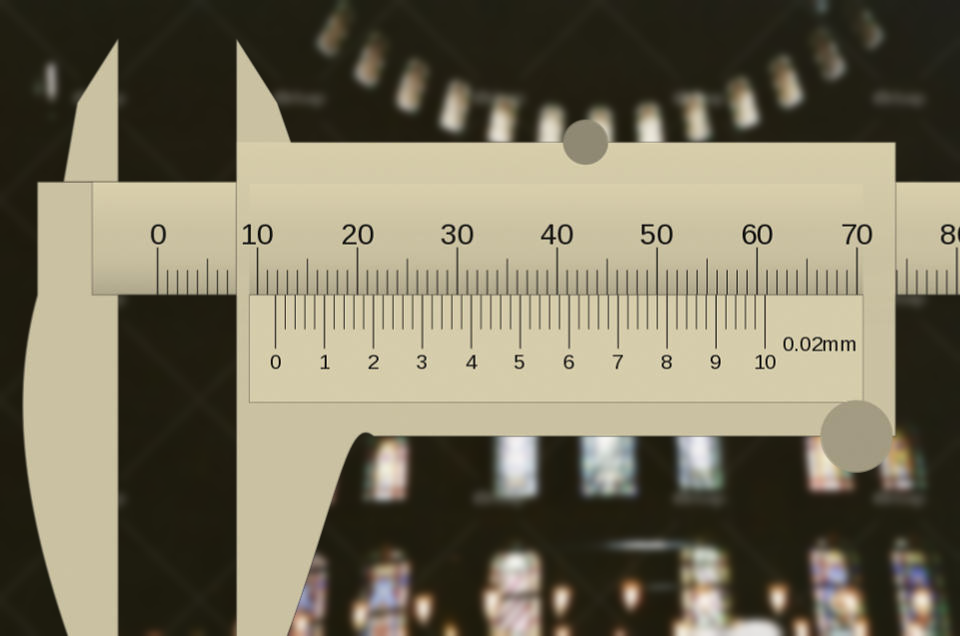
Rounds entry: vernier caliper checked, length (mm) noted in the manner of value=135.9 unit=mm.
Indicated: value=11.8 unit=mm
